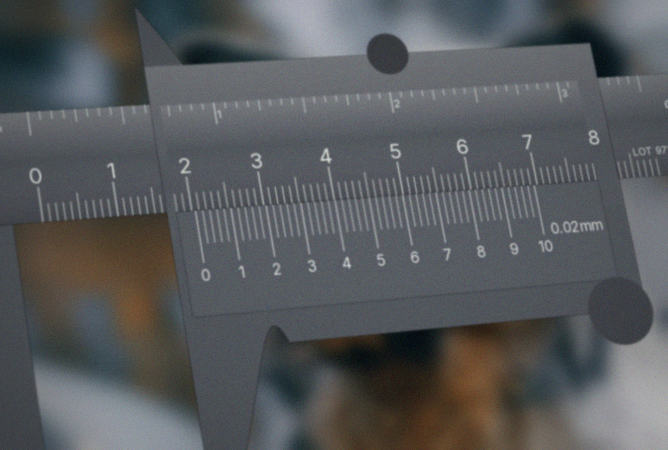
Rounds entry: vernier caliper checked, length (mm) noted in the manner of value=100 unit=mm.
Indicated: value=20.5 unit=mm
